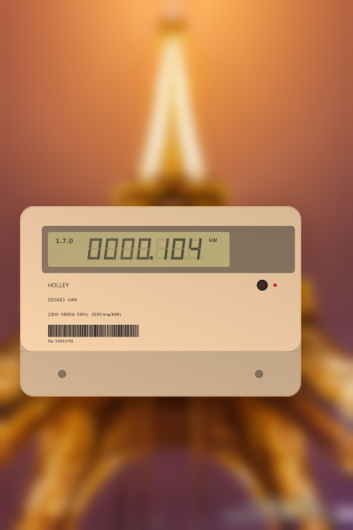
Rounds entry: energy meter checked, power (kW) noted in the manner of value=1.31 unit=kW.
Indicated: value=0.104 unit=kW
